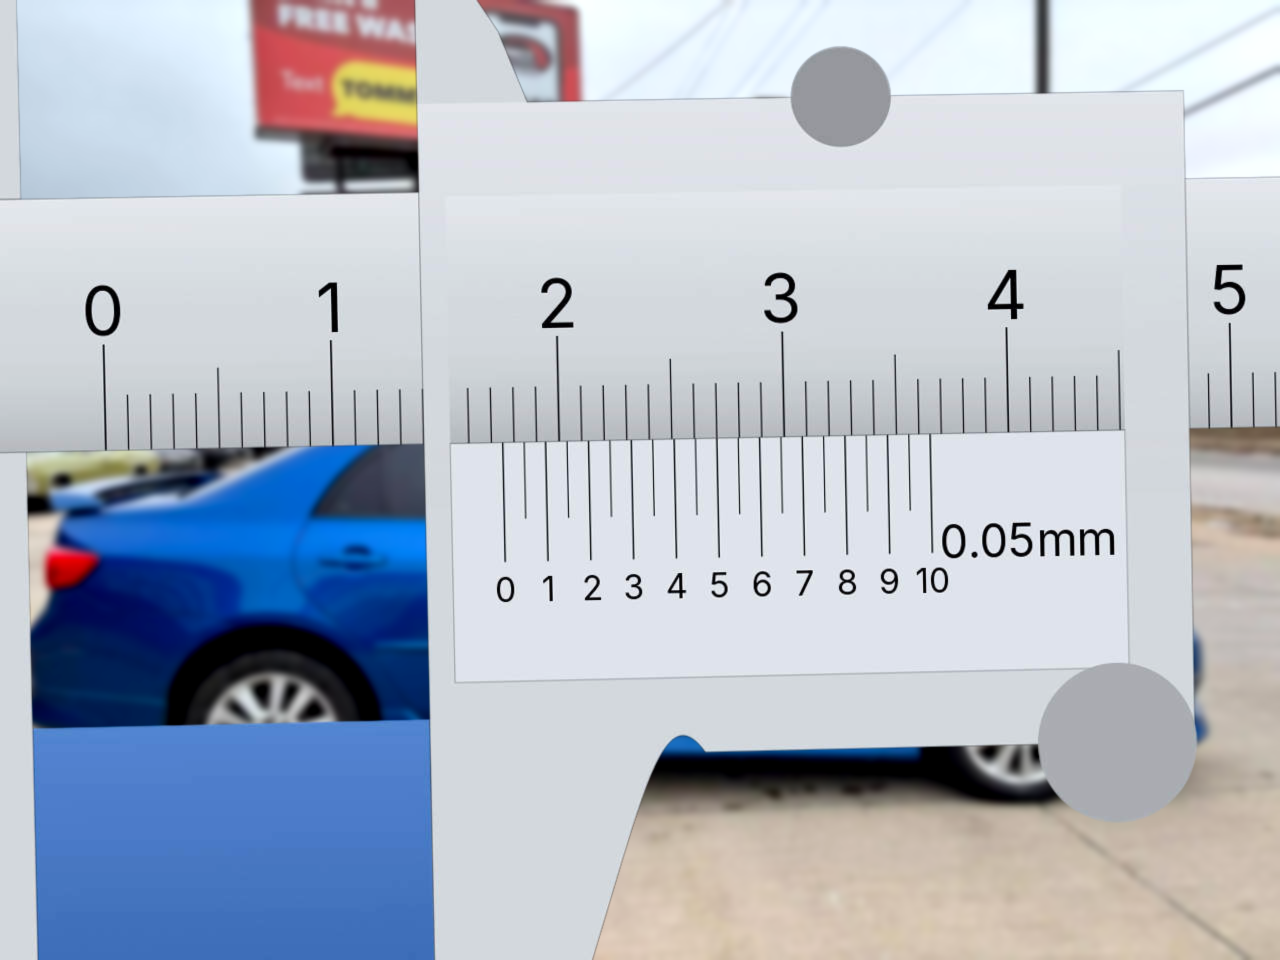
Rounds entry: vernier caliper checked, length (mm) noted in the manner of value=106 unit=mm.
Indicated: value=17.5 unit=mm
